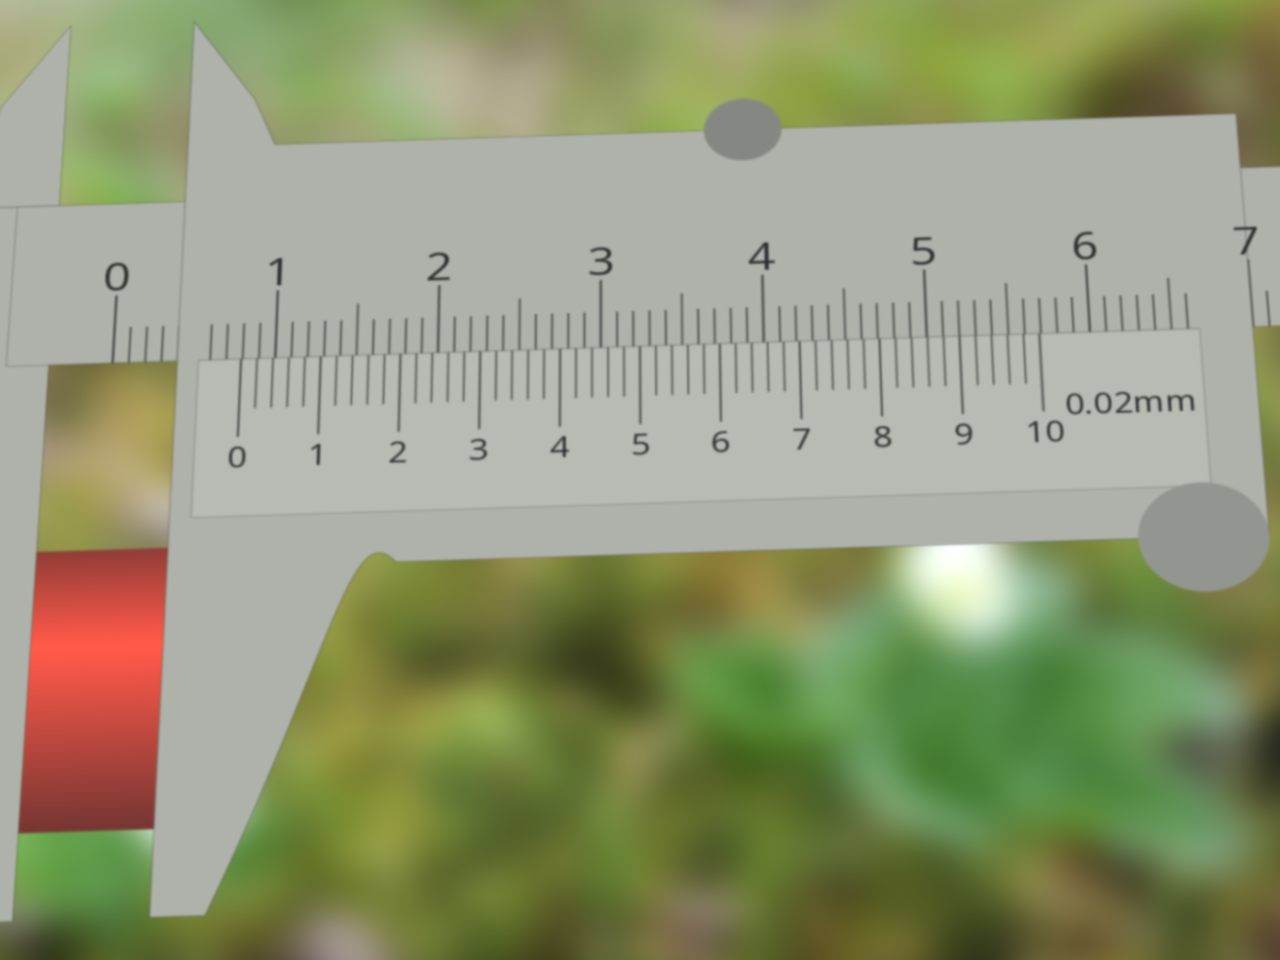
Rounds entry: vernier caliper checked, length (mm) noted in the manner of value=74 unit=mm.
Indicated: value=7.9 unit=mm
